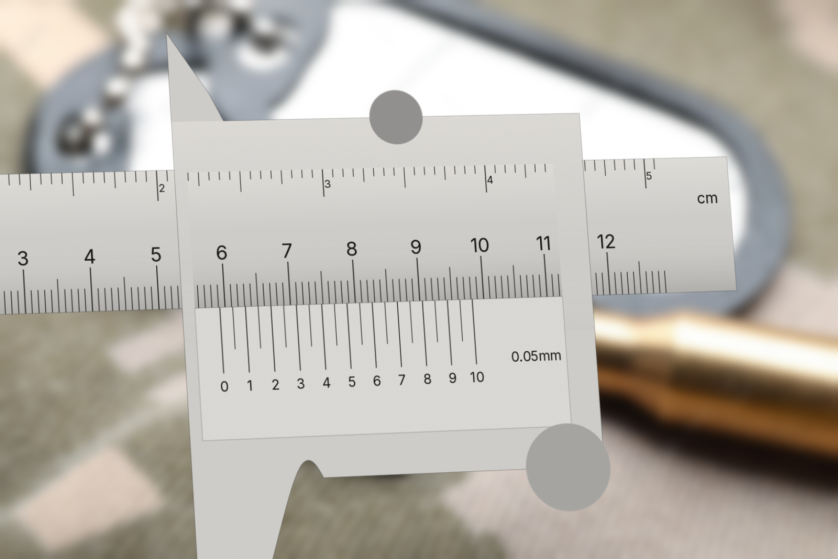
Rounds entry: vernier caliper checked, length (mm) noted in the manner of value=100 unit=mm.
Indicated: value=59.2 unit=mm
